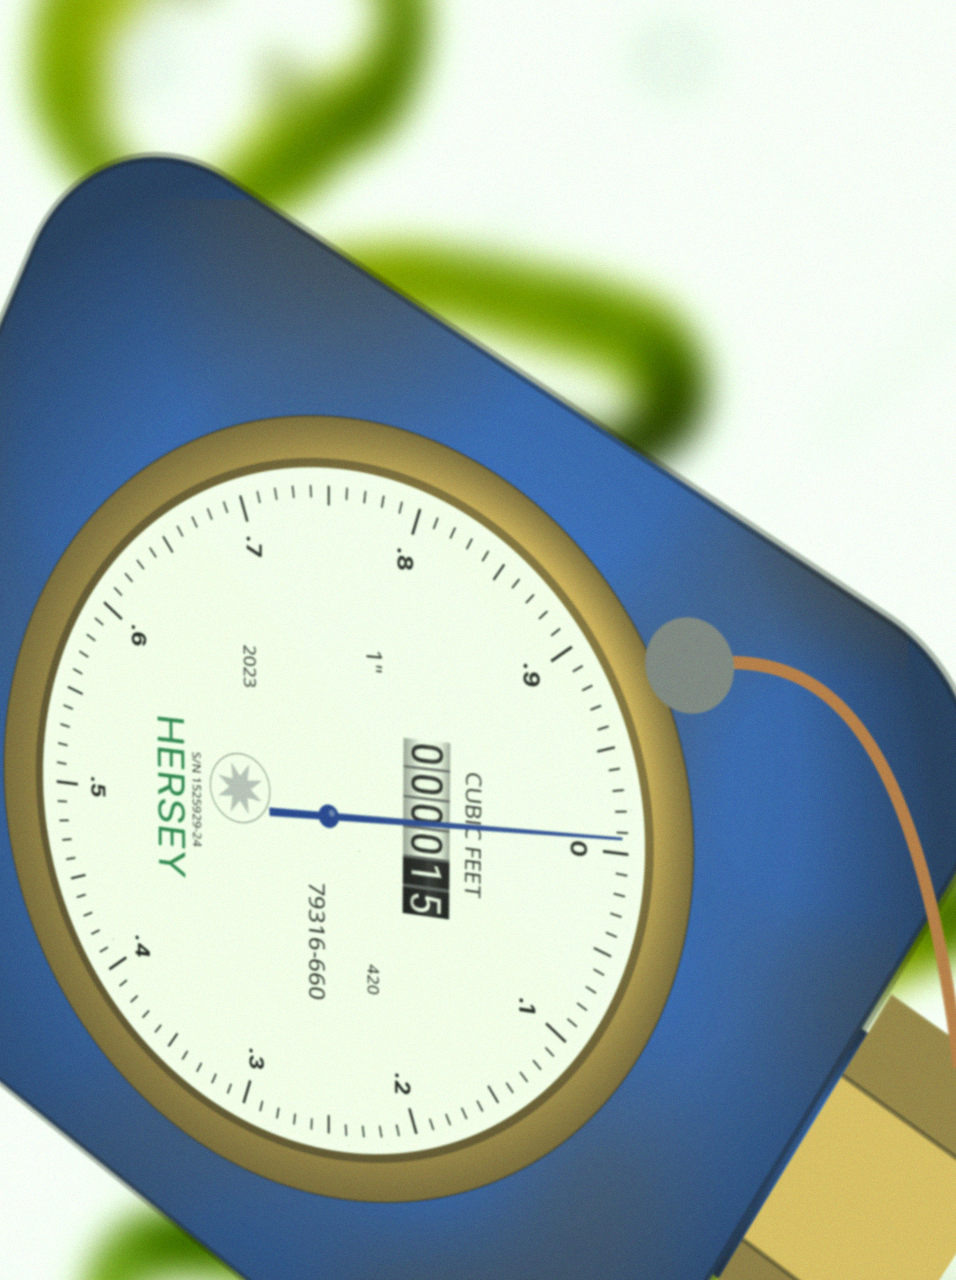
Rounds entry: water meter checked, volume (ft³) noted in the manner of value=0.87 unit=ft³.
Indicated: value=14.99 unit=ft³
